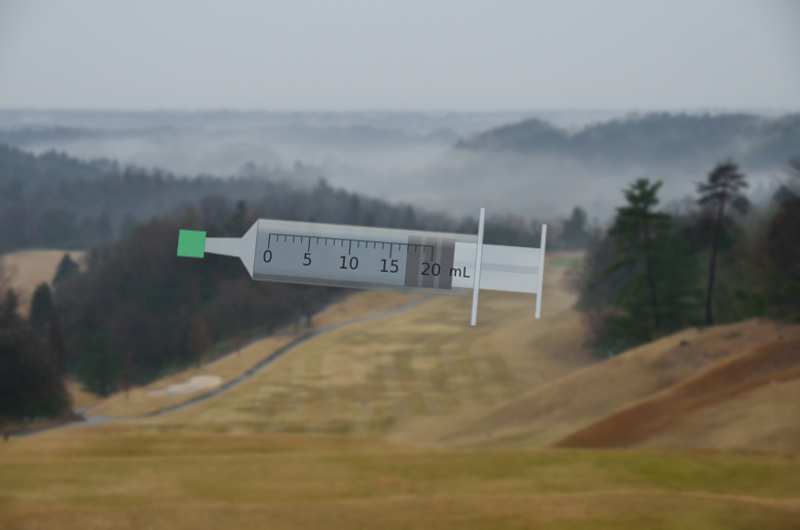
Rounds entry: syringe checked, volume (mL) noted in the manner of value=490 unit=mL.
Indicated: value=17 unit=mL
